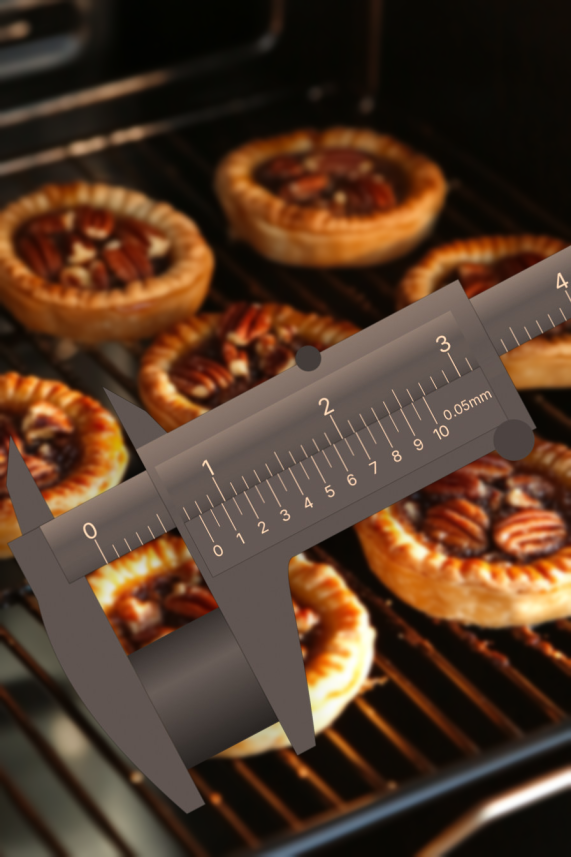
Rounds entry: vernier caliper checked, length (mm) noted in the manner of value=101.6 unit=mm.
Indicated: value=7.8 unit=mm
